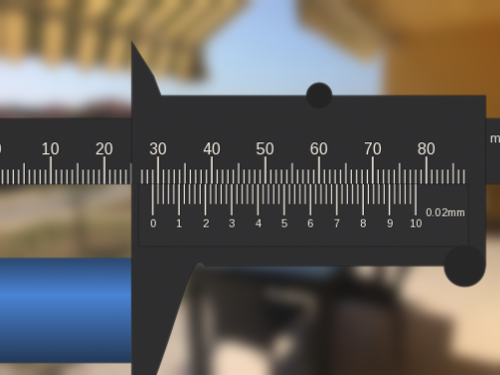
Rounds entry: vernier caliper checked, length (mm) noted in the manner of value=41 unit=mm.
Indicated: value=29.0 unit=mm
